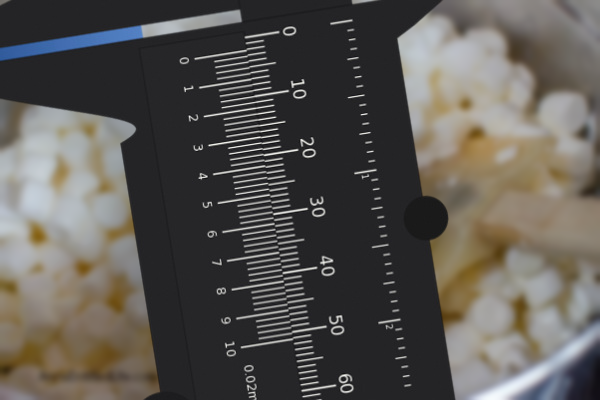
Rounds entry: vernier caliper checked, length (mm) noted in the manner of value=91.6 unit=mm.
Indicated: value=2.2 unit=mm
